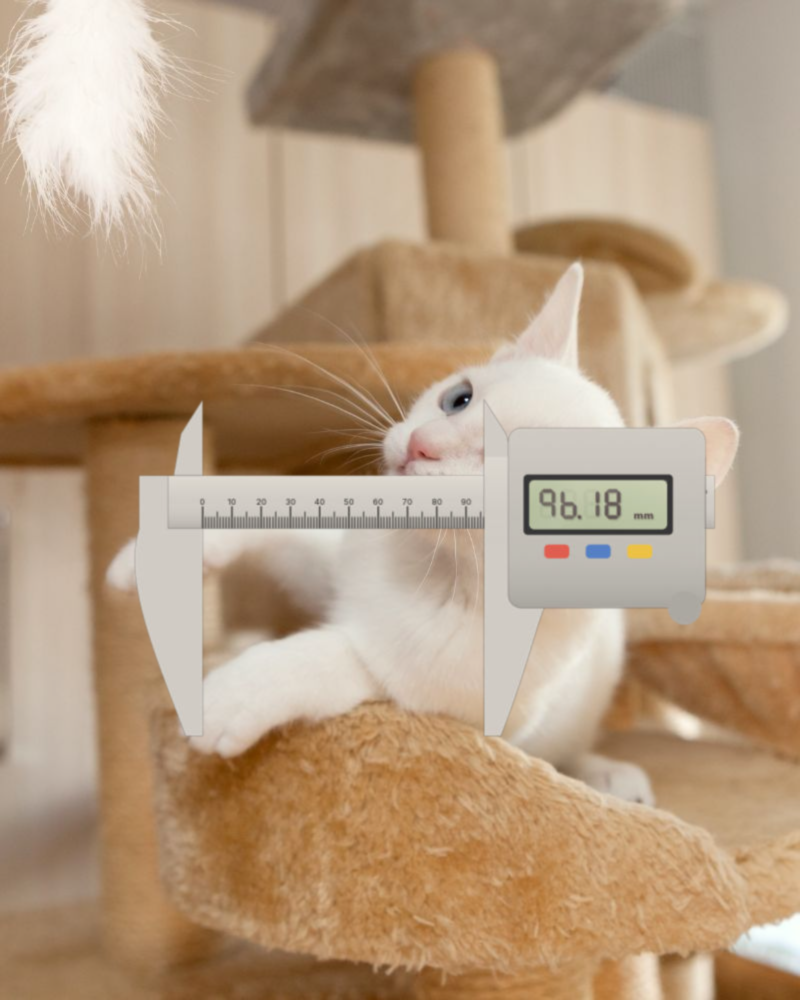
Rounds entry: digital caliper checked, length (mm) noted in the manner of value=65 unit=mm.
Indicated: value=96.18 unit=mm
